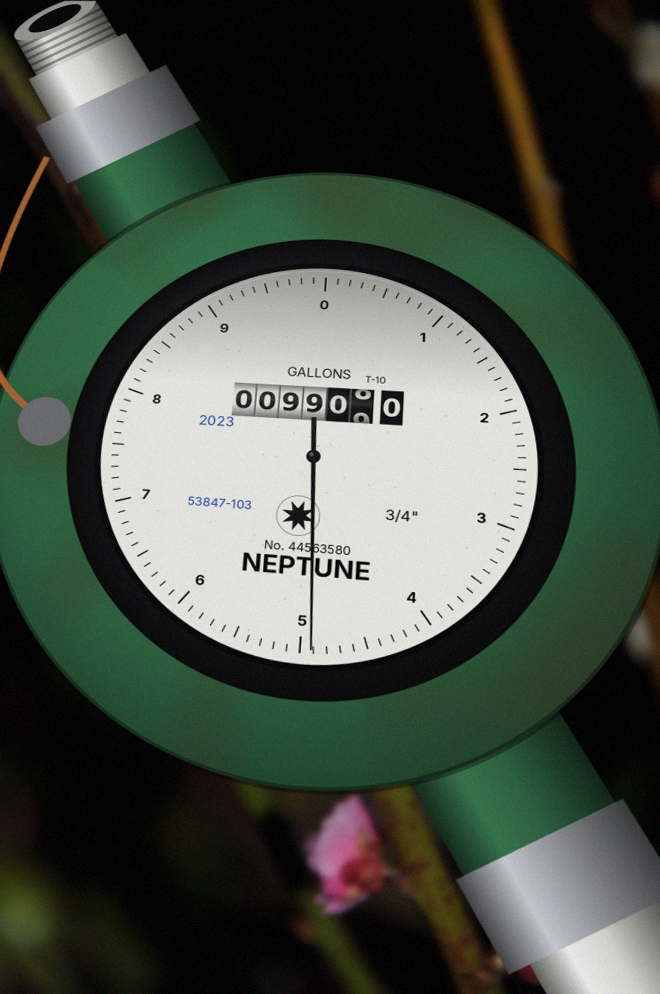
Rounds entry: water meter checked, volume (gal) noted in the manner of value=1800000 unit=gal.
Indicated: value=99084.9 unit=gal
